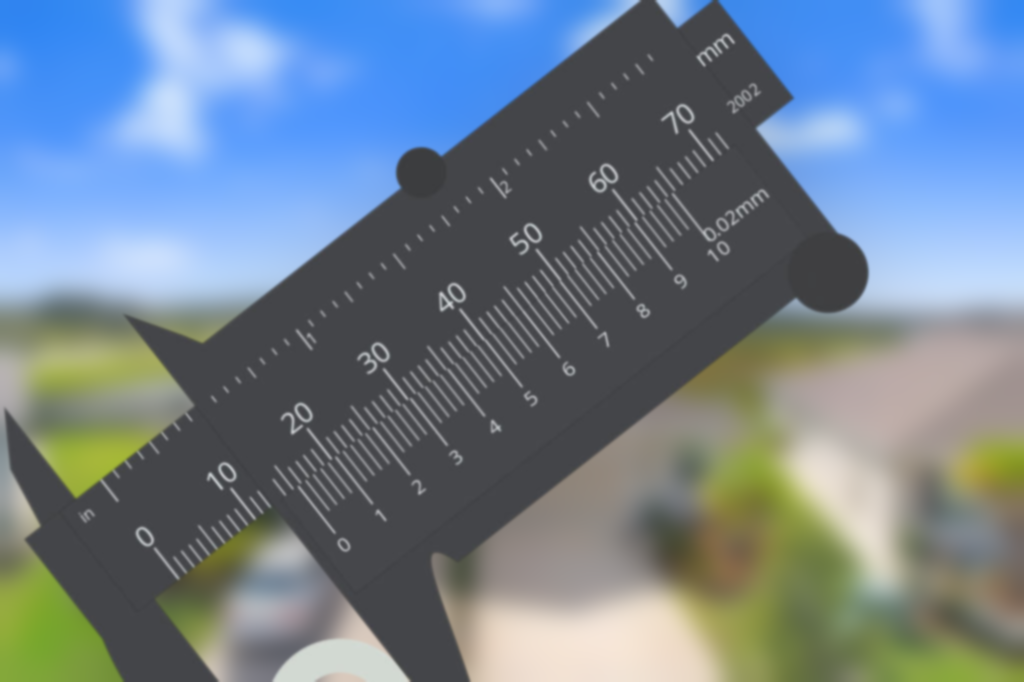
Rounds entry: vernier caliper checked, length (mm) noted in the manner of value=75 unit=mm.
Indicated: value=15.6 unit=mm
